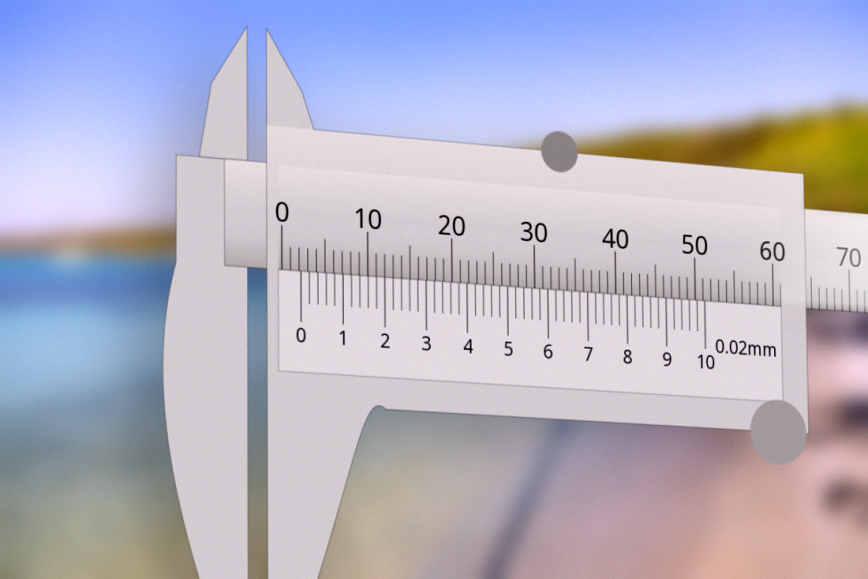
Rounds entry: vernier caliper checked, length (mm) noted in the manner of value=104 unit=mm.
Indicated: value=2.2 unit=mm
